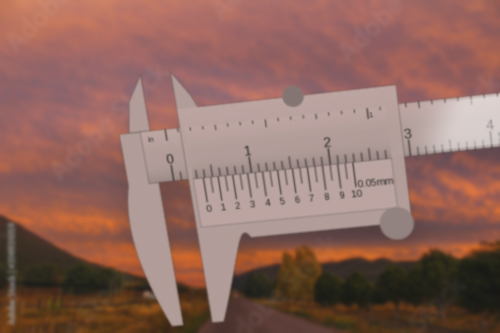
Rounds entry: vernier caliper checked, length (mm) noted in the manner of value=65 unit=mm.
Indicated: value=3.8 unit=mm
